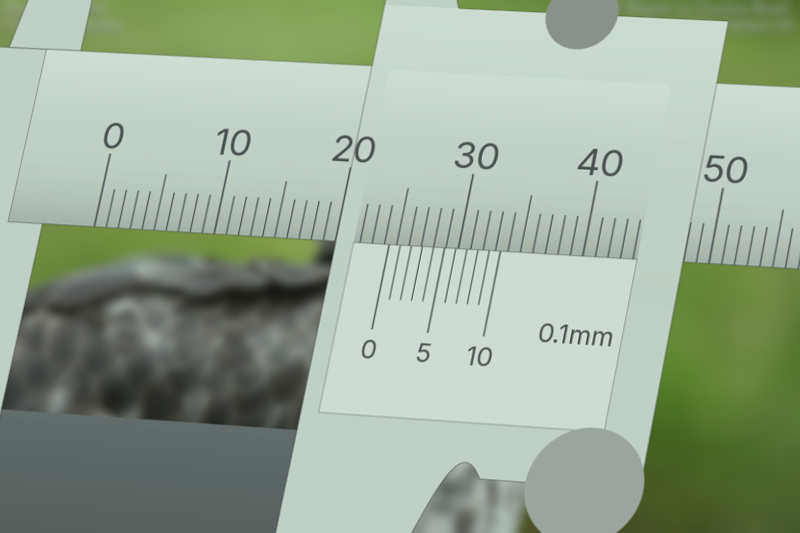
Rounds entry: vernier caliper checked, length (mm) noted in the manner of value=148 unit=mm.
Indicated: value=24.4 unit=mm
